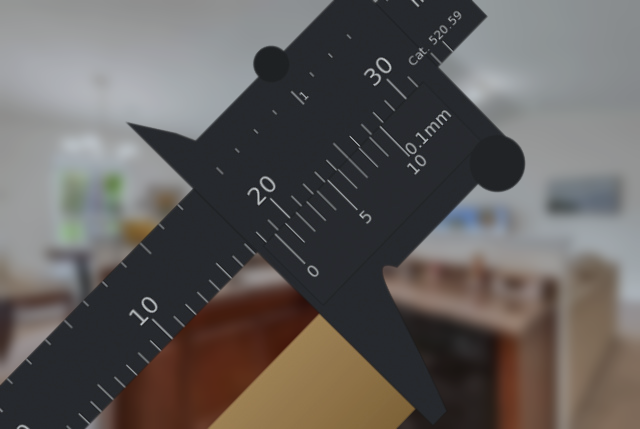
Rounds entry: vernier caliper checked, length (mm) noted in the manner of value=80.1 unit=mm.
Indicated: value=18.7 unit=mm
